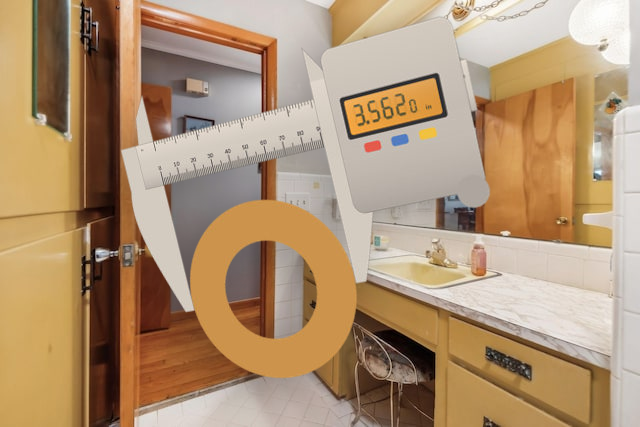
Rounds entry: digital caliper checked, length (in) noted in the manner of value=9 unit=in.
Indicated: value=3.5620 unit=in
